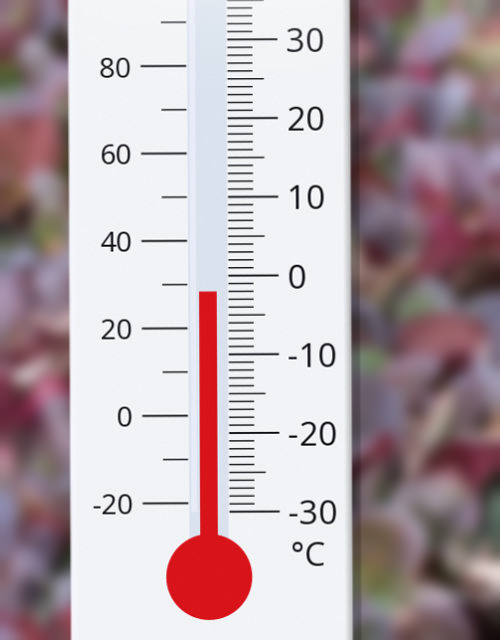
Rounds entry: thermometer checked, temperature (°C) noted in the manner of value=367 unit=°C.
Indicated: value=-2 unit=°C
